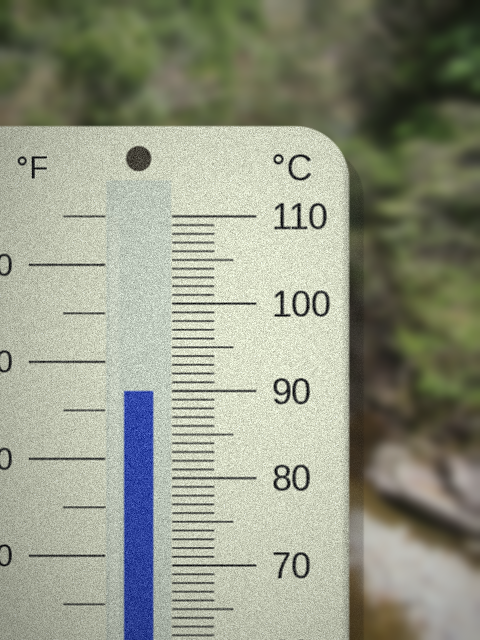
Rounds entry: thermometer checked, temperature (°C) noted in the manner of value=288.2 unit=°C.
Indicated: value=90 unit=°C
